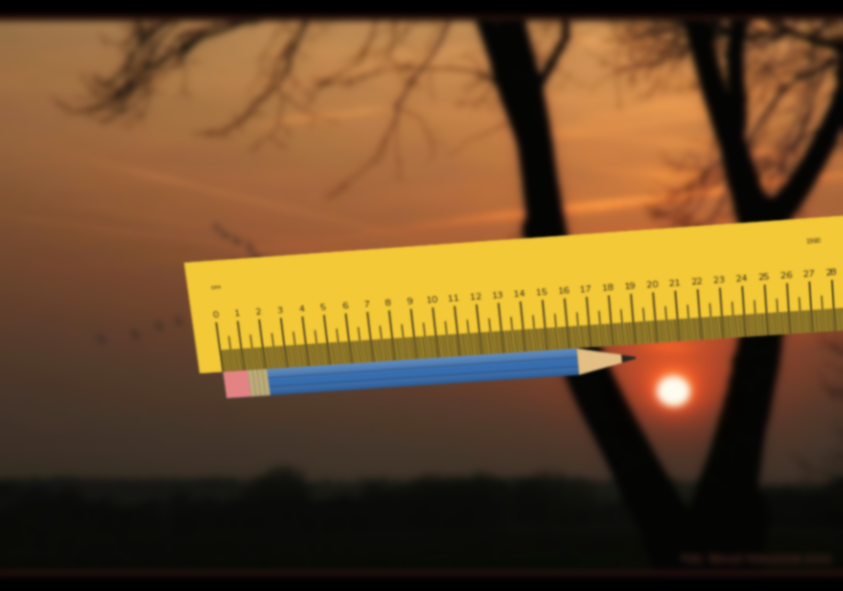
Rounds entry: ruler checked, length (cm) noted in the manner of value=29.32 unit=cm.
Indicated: value=19 unit=cm
